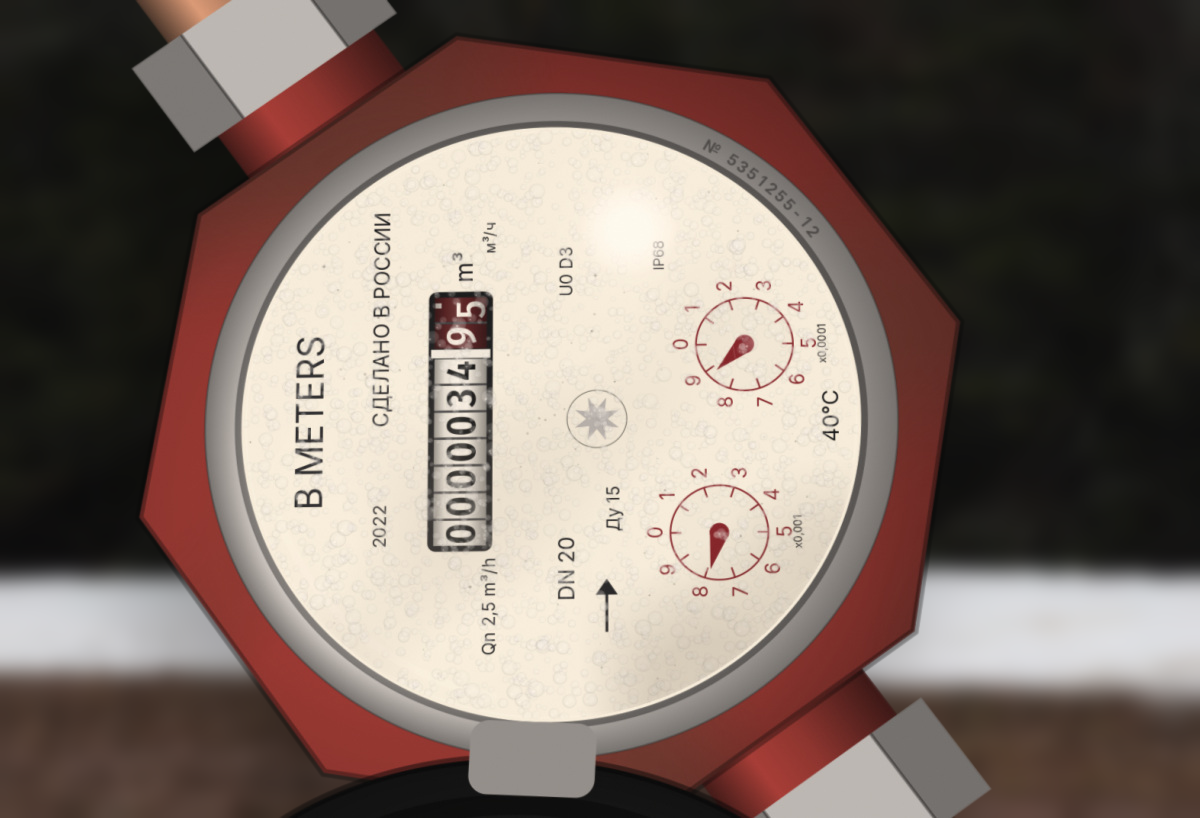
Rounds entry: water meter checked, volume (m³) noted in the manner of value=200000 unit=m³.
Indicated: value=34.9478 unit=m³
